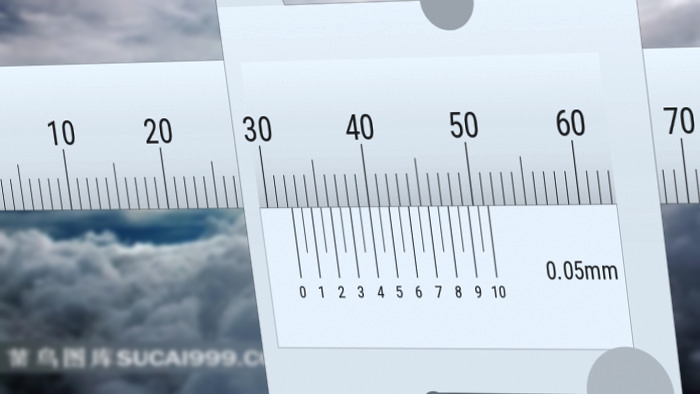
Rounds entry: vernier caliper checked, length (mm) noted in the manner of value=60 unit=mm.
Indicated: value=32.4 unit=mm
